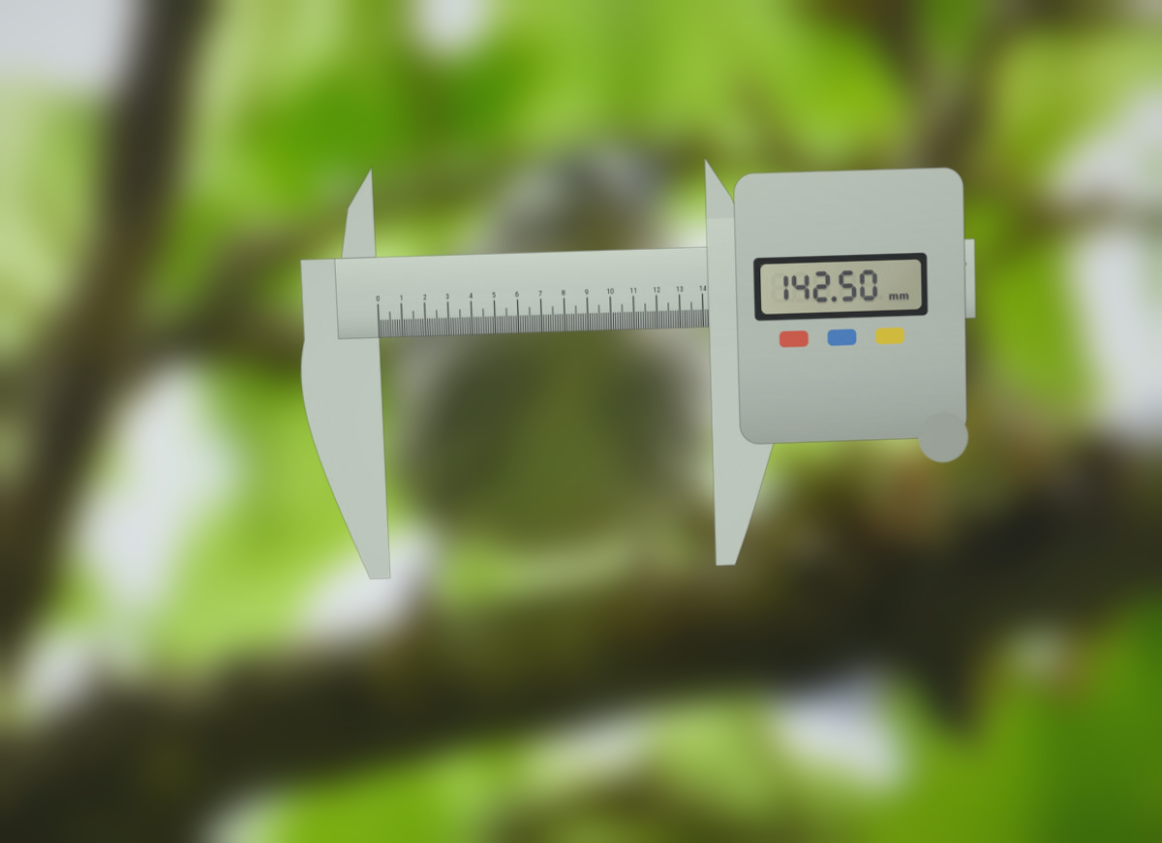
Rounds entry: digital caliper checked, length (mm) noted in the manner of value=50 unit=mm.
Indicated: value=142.50 unit=mm
